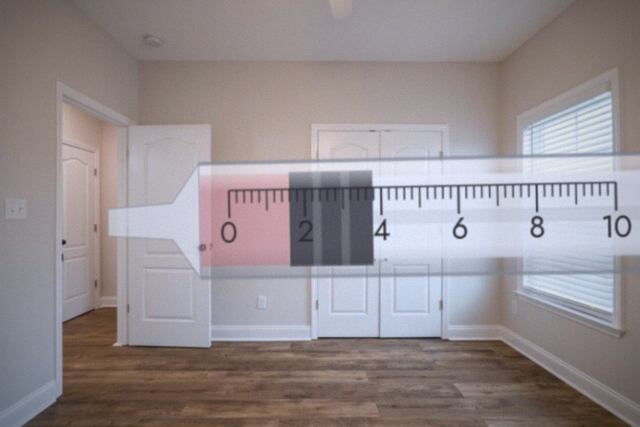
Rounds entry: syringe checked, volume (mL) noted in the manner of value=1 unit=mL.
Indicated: value=1.6 unit=mL
